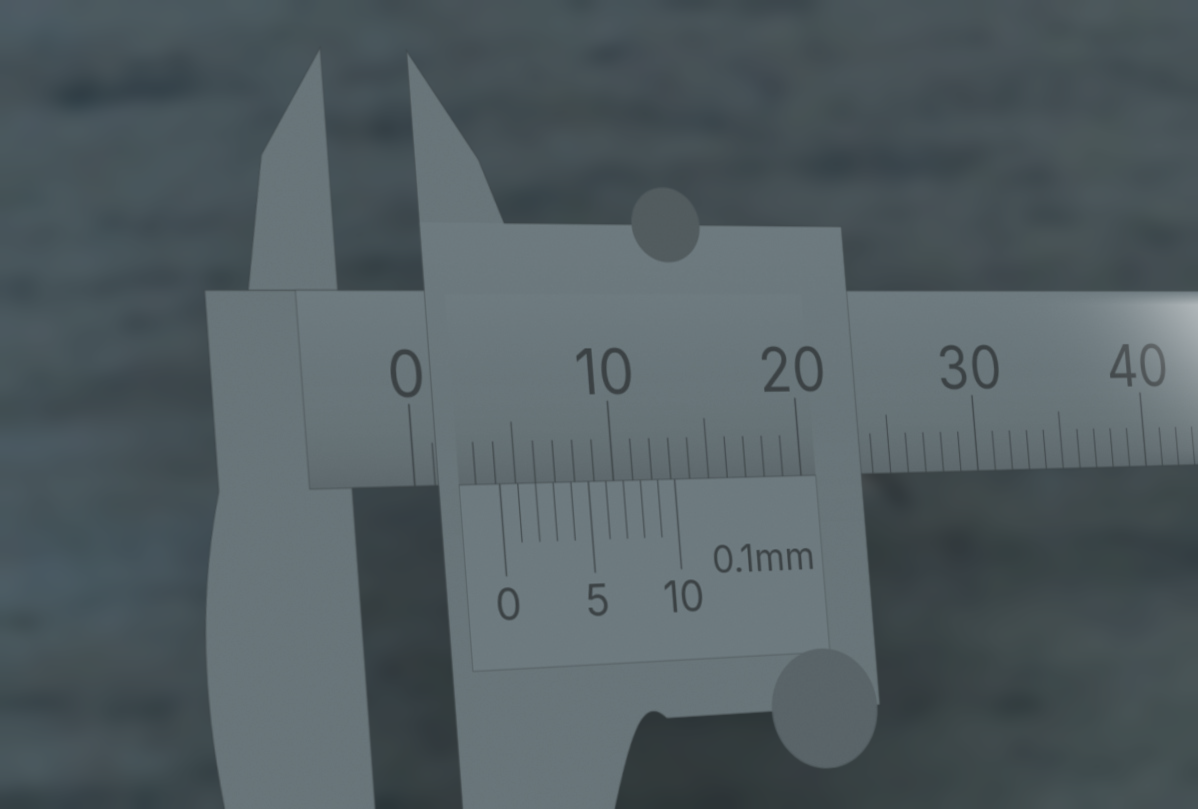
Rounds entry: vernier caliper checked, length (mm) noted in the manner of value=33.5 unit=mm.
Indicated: value=4.2 unit=mm
